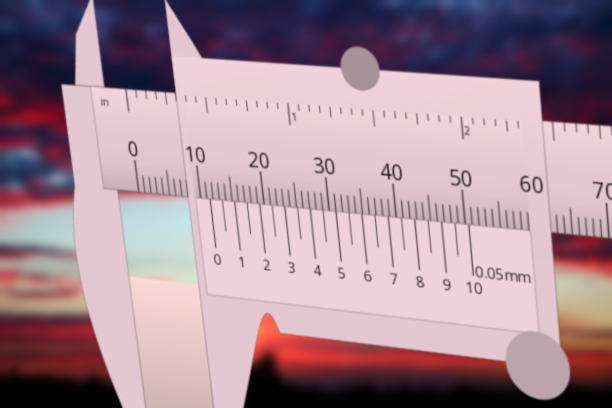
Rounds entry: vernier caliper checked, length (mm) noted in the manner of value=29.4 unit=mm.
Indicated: value=11.5 unit=mm
